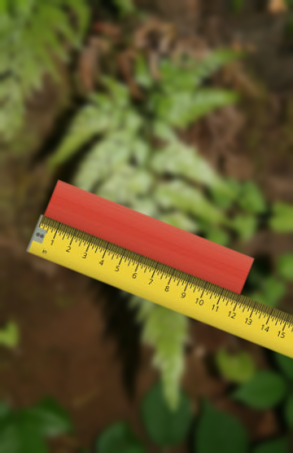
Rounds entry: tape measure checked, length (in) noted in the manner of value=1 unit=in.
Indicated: value=12 unit=in
